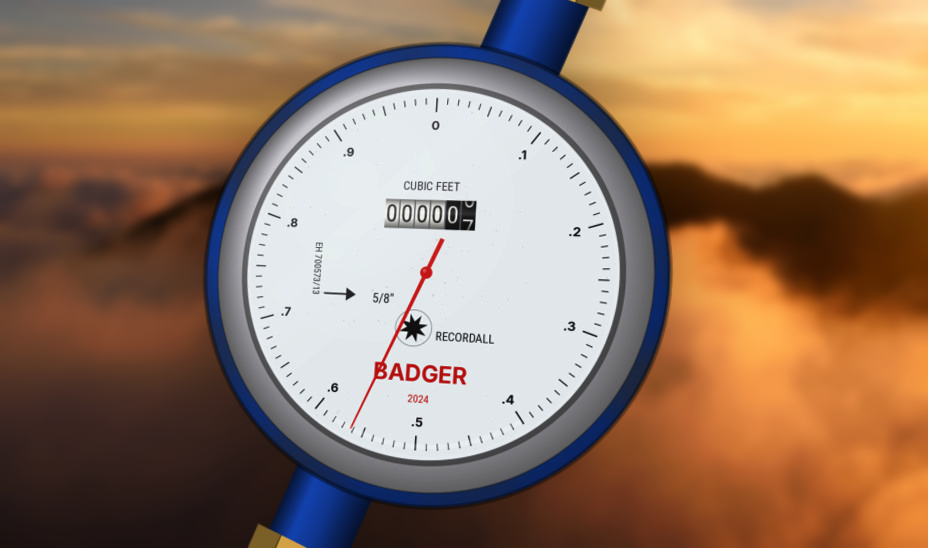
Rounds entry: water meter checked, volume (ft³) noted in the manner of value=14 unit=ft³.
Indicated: value=6.56 unit=ft³
